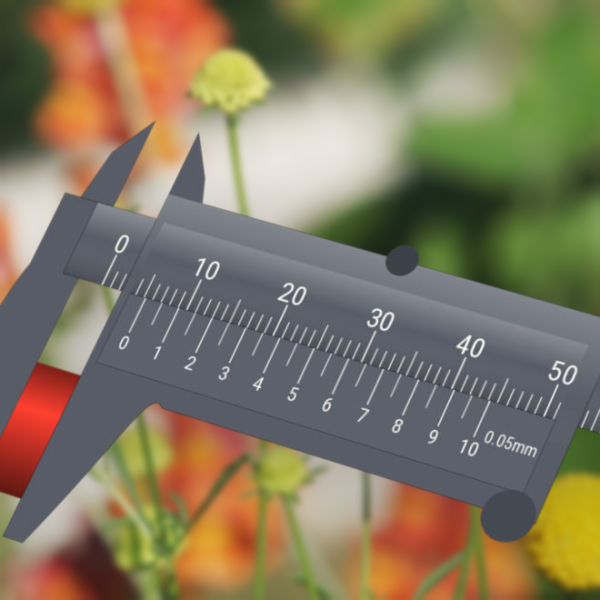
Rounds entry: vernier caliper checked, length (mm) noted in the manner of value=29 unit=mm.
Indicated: value=5.2 unit=mm
